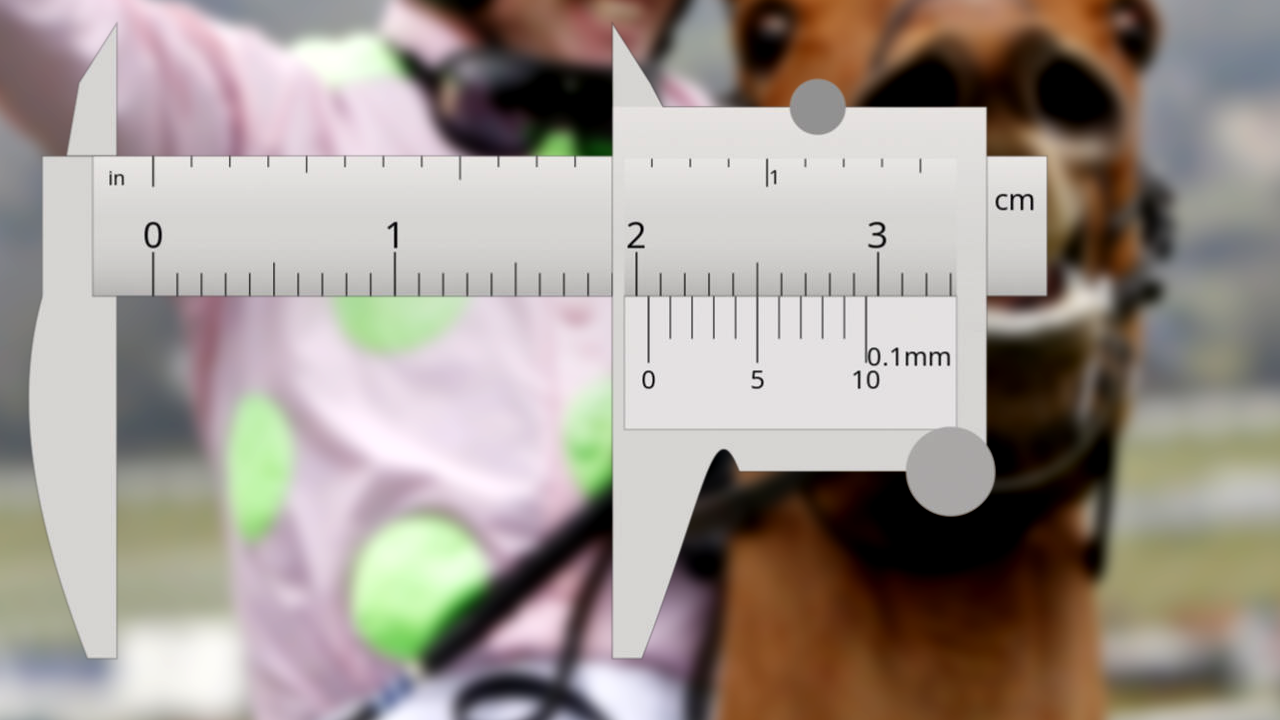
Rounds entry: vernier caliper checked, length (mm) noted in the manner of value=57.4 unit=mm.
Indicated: value=20.5 unit=mm
